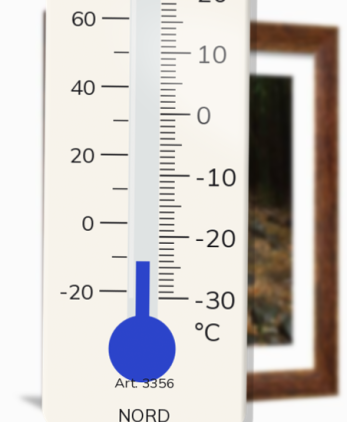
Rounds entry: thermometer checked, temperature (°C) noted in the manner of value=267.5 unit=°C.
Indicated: value=-24 unit=°C
